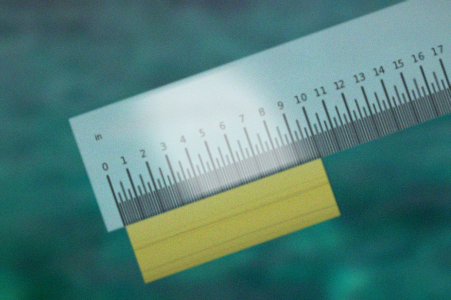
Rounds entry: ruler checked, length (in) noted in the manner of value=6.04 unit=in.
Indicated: value=10 unit=in
